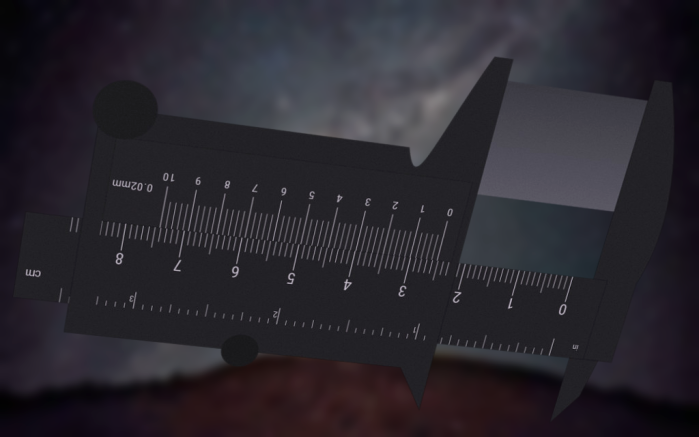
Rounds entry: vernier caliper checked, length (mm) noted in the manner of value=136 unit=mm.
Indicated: value=25.2 unit=mm
